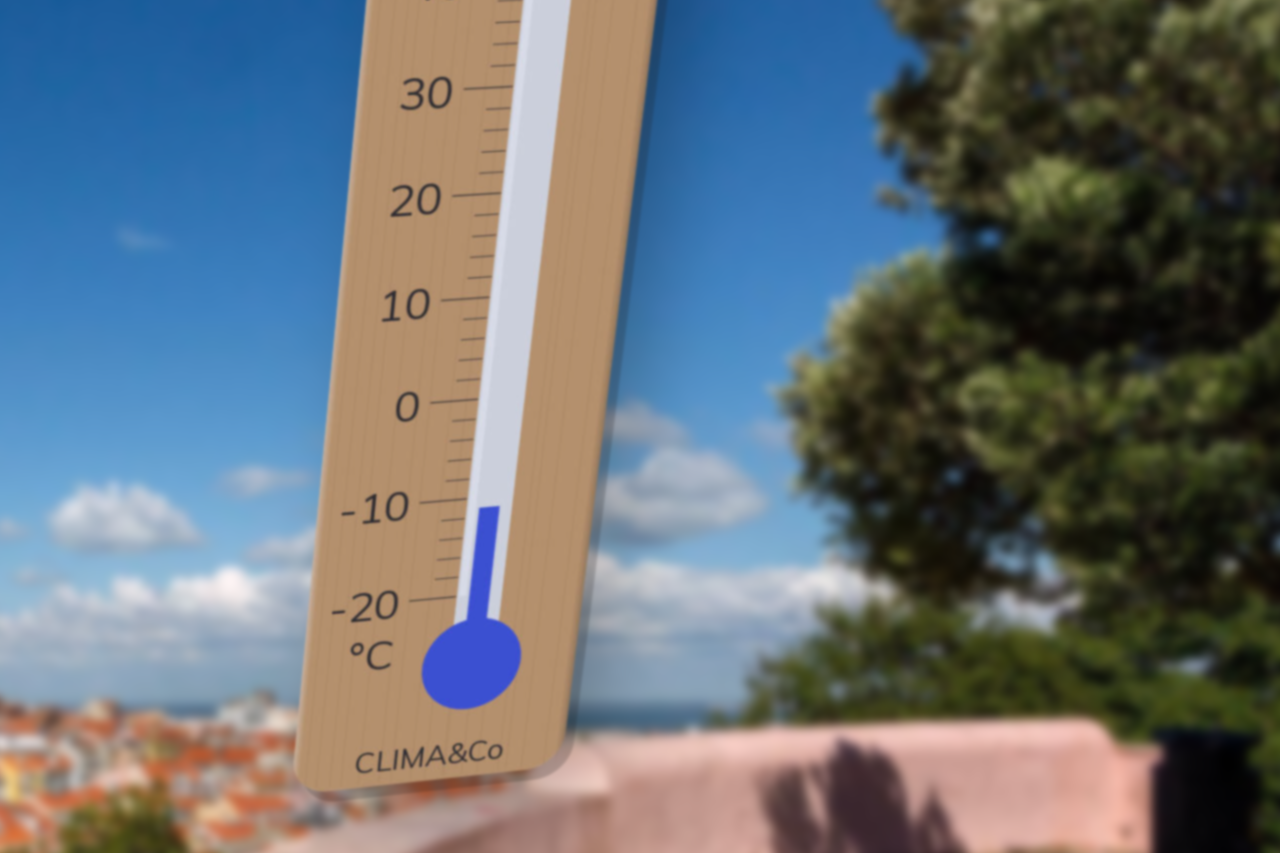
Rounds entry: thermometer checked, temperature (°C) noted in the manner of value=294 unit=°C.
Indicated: value=-11 unit=°C
